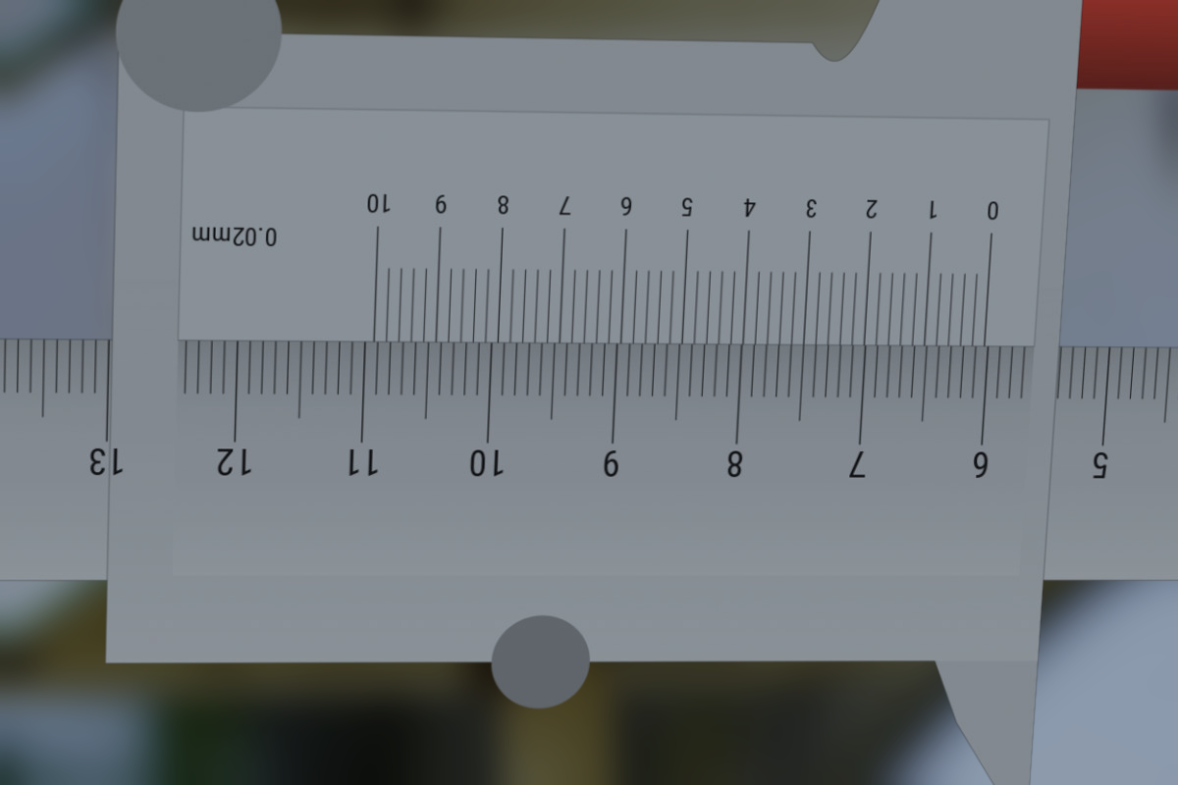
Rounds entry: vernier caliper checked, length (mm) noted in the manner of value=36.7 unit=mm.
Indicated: value=60.3 unit=mm
